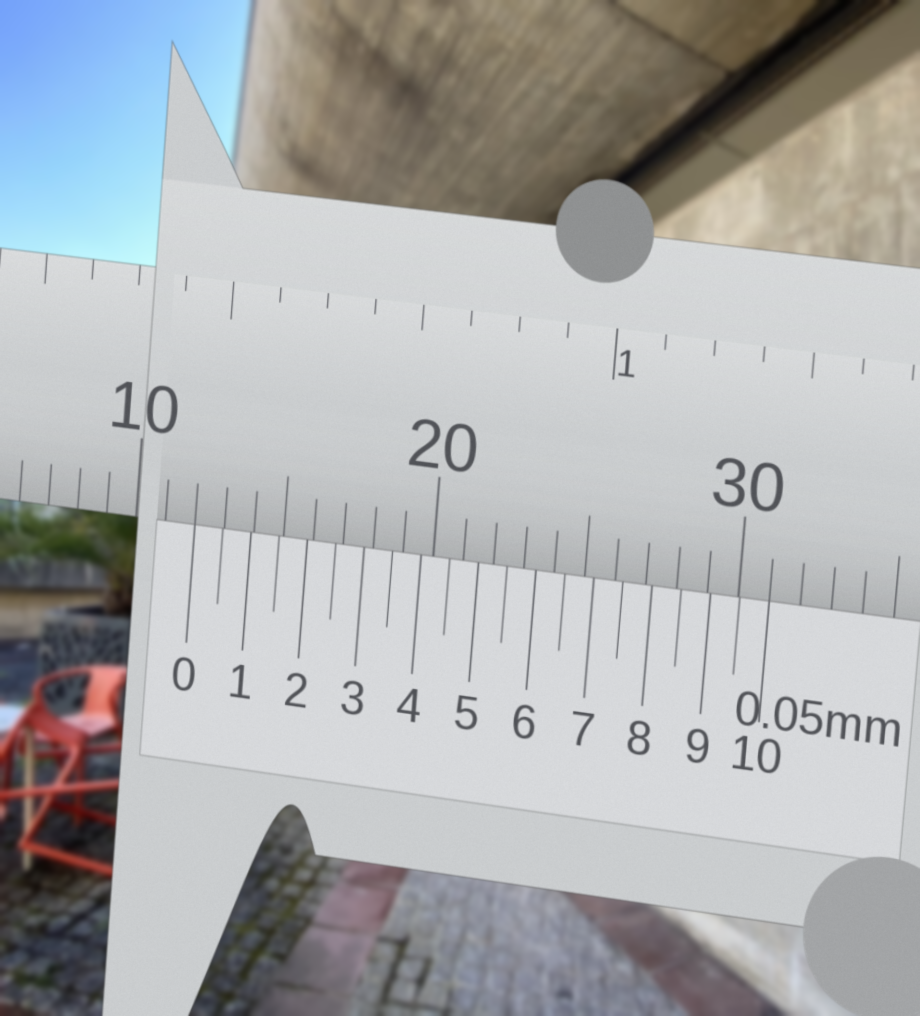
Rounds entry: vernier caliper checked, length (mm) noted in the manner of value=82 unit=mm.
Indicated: value=12.00 unit=mm
